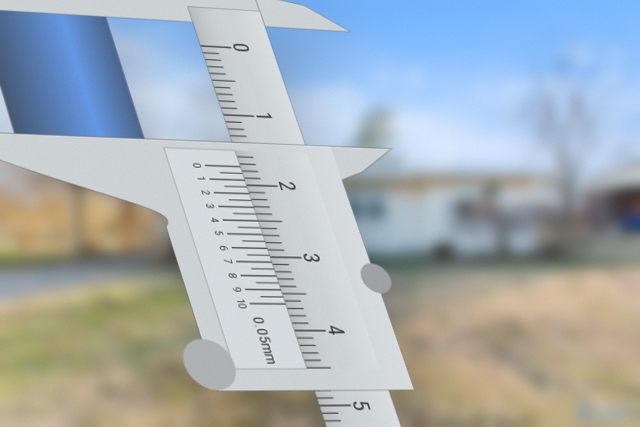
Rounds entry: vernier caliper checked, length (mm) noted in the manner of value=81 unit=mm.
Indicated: value=17.4 unit=mm
